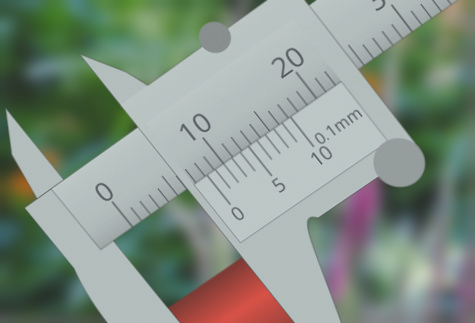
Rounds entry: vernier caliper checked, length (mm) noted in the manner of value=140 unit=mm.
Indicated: value=8.2 unit=mm
